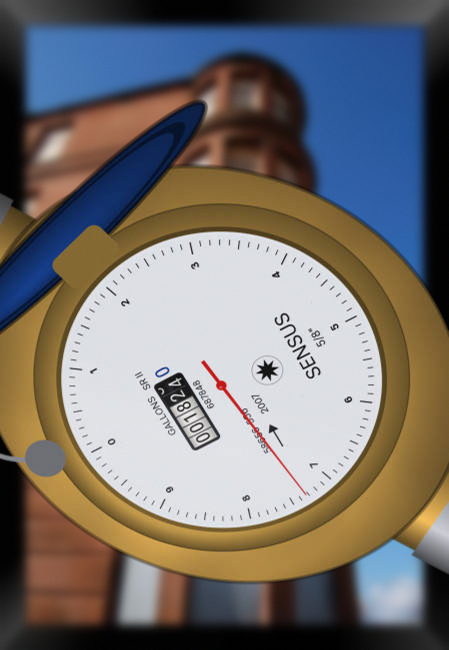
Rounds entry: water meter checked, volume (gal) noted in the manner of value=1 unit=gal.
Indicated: value=18237.3 unit=gal
